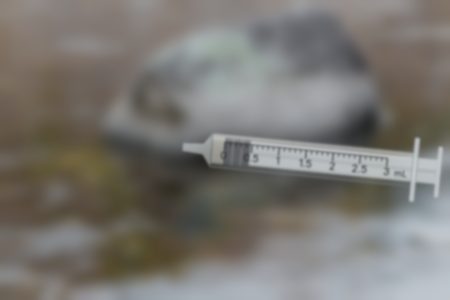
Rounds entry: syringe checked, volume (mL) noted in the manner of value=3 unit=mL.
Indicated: value=0 unit=mL
